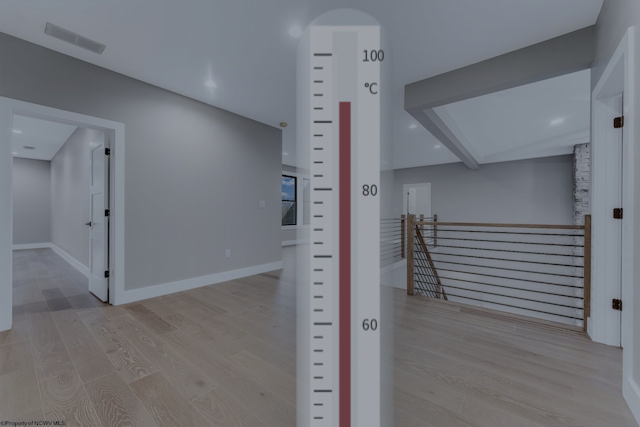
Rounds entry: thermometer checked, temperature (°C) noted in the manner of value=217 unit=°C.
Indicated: value=93 unit=°C
